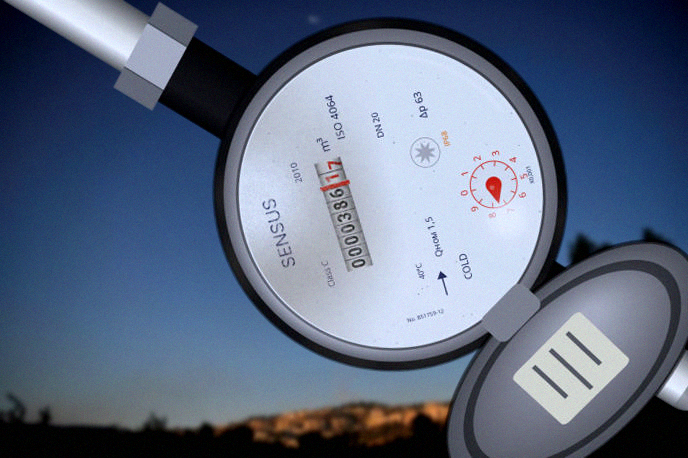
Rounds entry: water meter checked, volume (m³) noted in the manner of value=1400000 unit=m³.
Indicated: value=386.167 unit=m³
